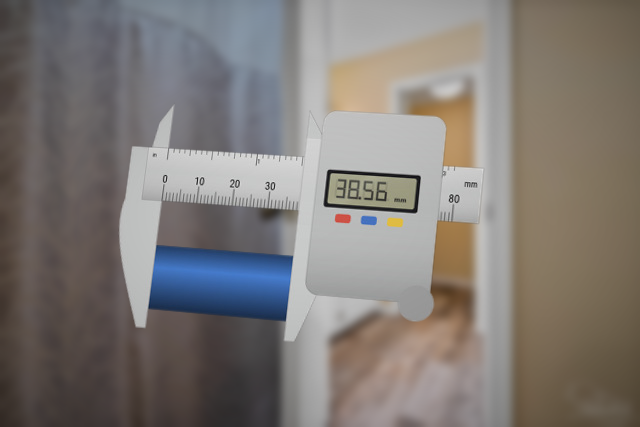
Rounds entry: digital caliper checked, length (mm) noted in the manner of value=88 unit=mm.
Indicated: value=38.56 unit=mm
